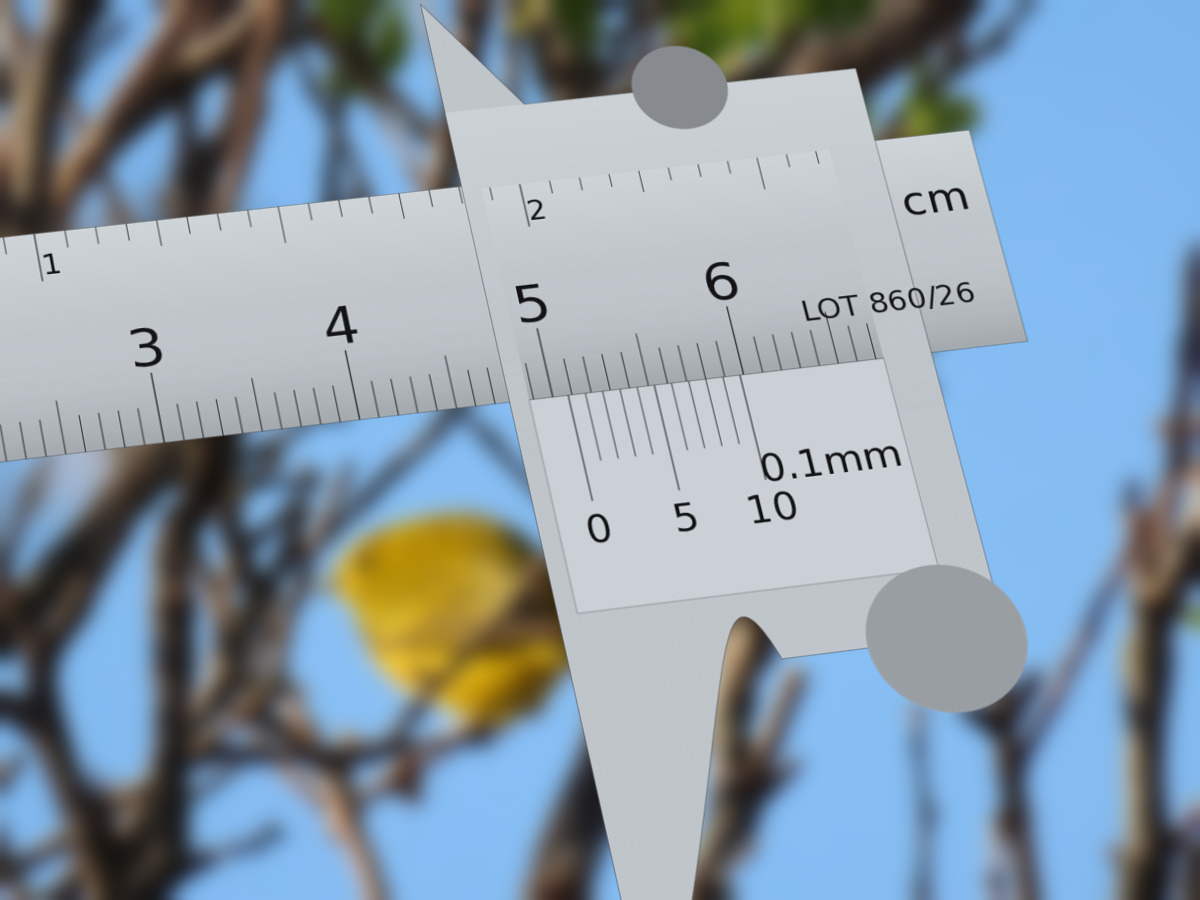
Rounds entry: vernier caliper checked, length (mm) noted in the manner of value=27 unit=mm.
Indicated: value=50.8 unit=mm
